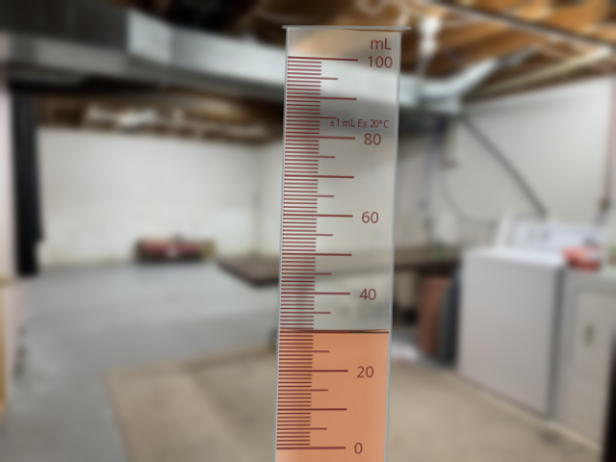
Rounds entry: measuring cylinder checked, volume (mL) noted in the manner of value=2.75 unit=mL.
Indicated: value=30 unit=mL
